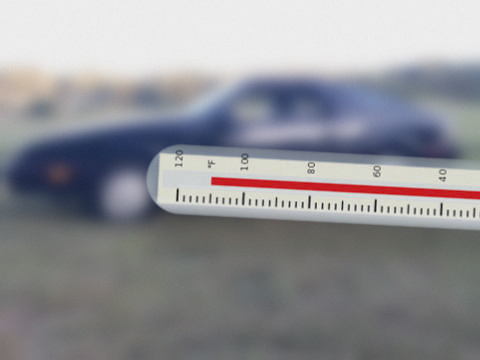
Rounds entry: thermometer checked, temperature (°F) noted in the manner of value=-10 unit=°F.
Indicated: value=110 unit=°F
